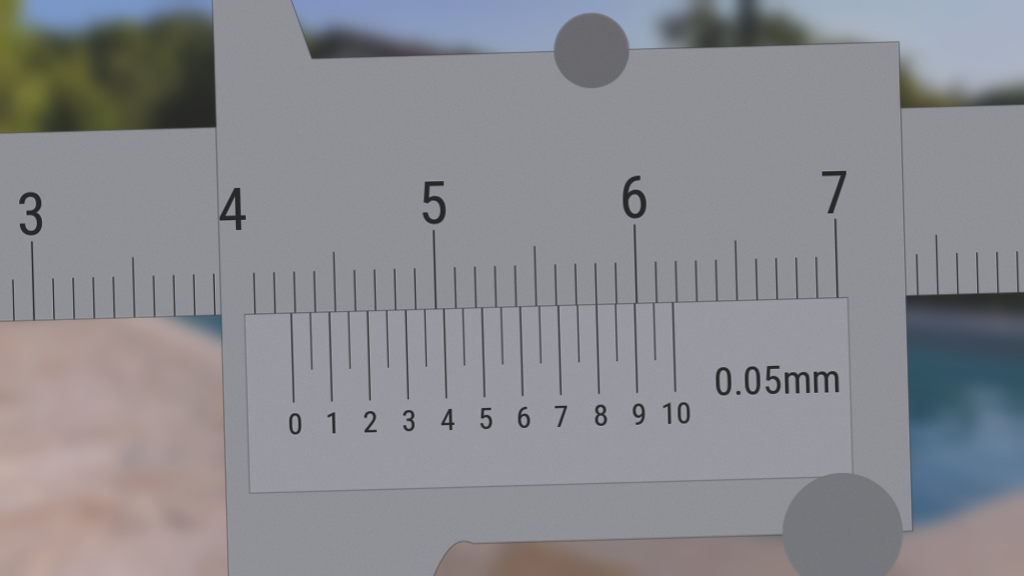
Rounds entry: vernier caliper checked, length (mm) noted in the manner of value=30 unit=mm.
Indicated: value=42.8 unit=mm
